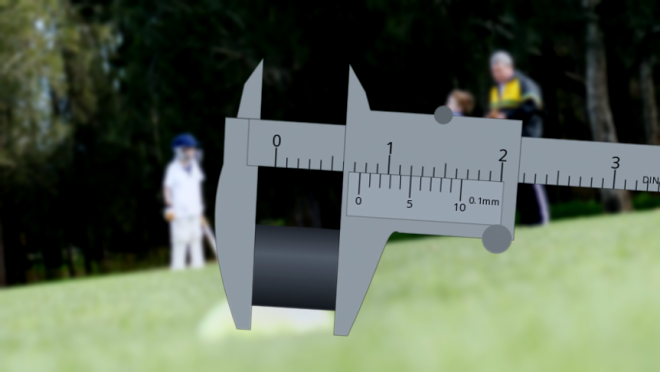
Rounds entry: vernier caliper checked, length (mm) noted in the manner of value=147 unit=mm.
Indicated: value=7.5 unit=mm
